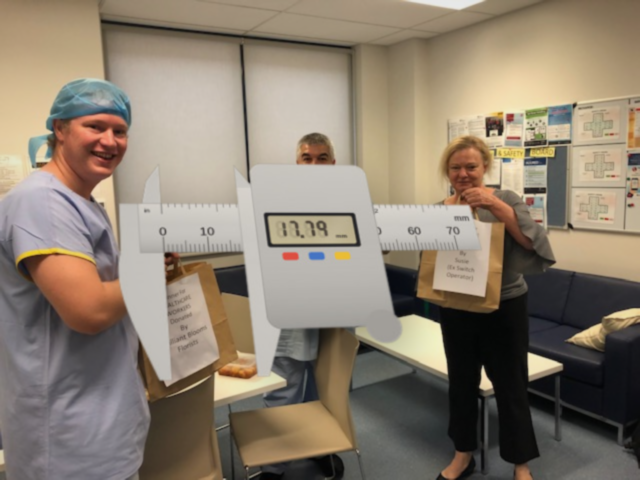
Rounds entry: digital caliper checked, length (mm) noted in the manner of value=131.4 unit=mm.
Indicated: value=17.79 unit=mm
